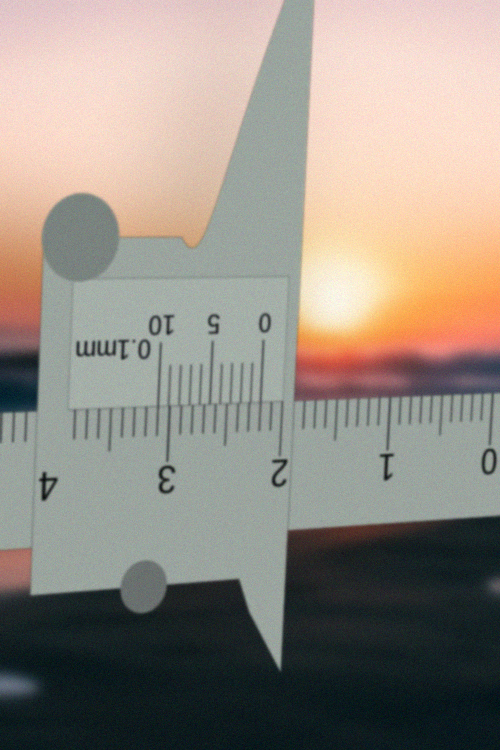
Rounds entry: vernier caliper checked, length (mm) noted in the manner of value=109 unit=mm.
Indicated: value=22.0 unit=mm
